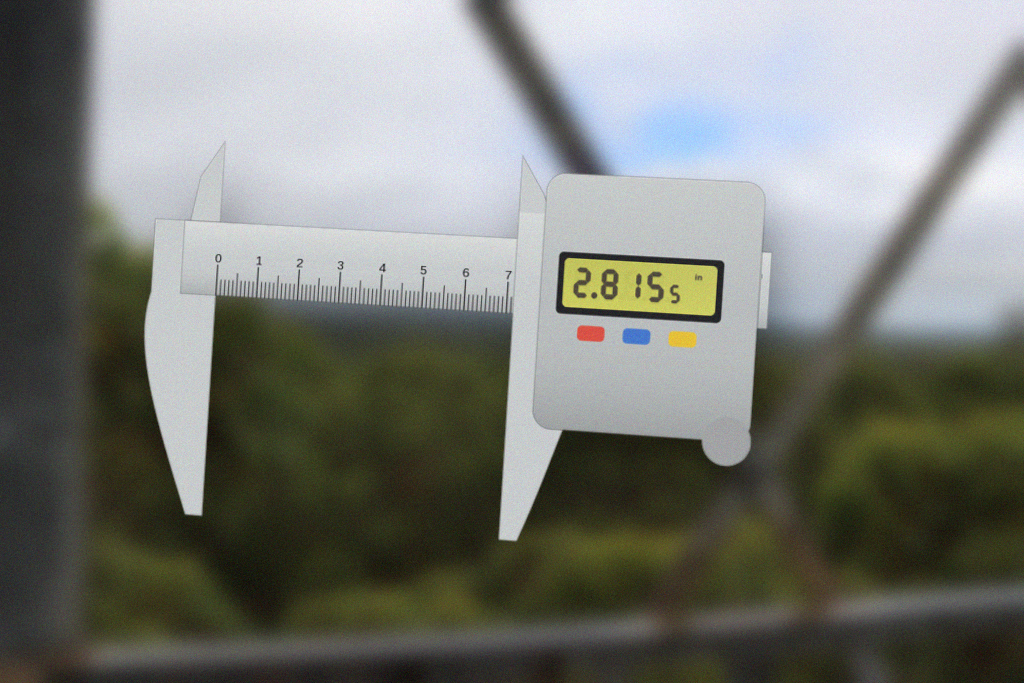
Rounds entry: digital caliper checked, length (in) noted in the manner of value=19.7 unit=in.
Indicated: value=2.8155 unit=in
